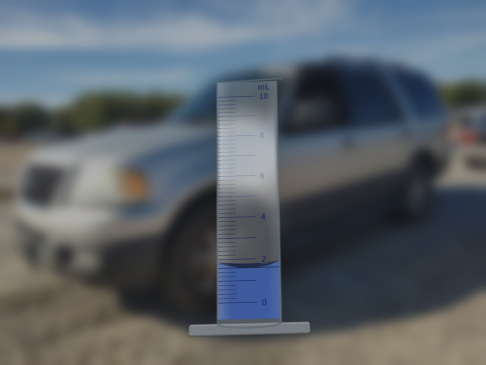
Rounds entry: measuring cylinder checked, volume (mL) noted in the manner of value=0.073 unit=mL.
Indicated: value=1.6 unit=mL
